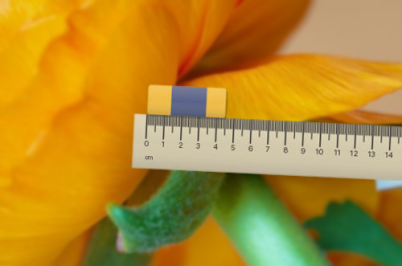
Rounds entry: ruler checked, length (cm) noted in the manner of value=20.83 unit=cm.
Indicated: value=4.5 unit=cm
